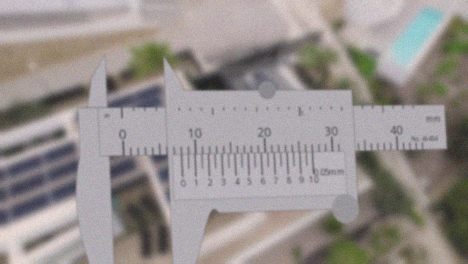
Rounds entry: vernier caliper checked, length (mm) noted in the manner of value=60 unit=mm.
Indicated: value=8.0 unit=mm
